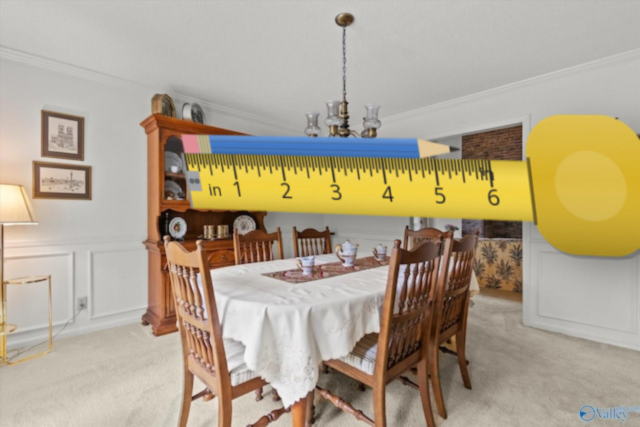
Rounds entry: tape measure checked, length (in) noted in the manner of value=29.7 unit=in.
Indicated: value=5.5 unit=in
